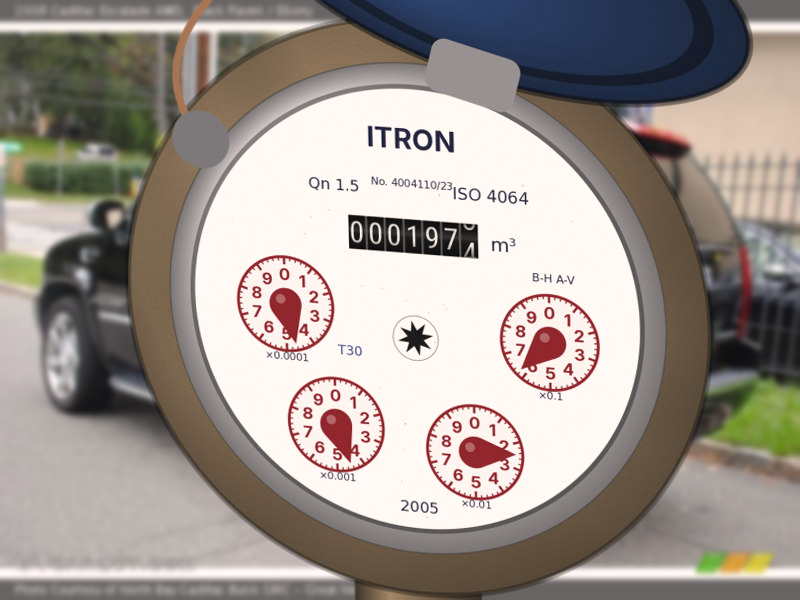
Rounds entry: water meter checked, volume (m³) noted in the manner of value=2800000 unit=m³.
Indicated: value=1973.6244 unit=m³
